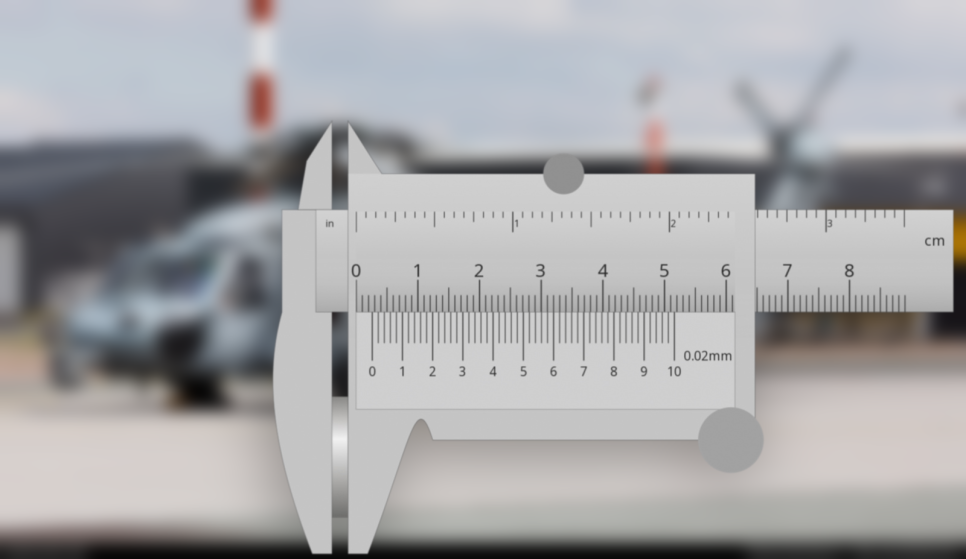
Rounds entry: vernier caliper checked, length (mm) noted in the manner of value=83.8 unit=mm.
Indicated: value=2.6 unit=mm
